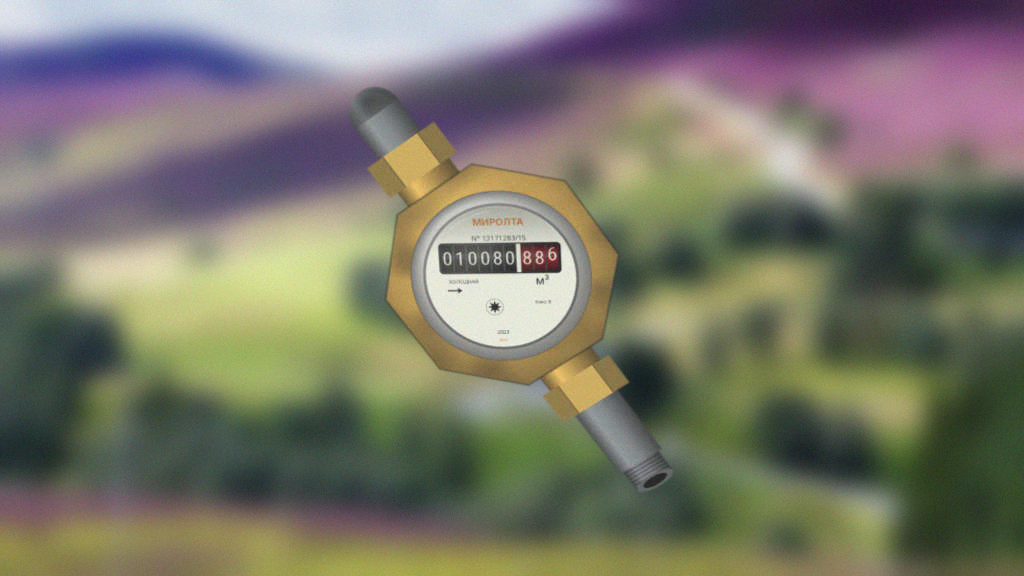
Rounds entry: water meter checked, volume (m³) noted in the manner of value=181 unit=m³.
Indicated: value=10080.886 unit=m³
